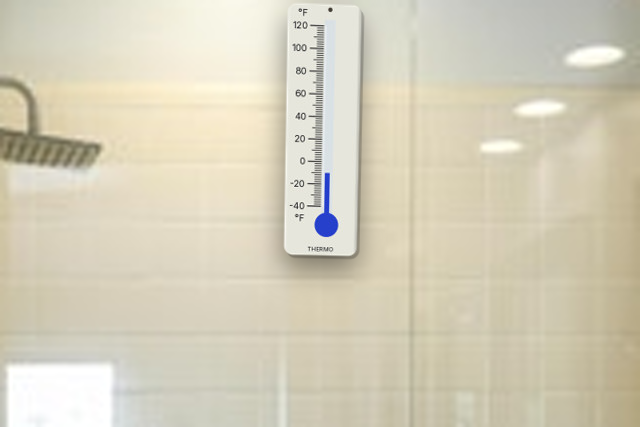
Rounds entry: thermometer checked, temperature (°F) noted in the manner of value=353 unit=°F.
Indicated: value=-10 unit=°F
